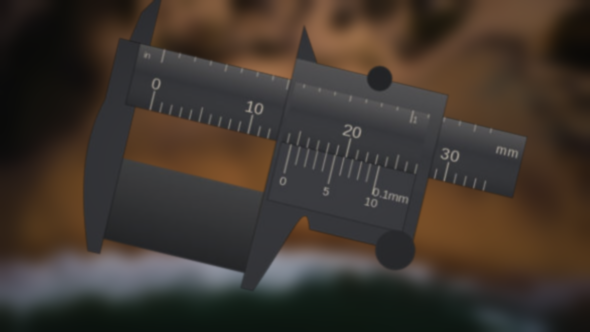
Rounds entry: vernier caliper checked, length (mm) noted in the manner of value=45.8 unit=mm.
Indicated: value=14.4 unit=mm
